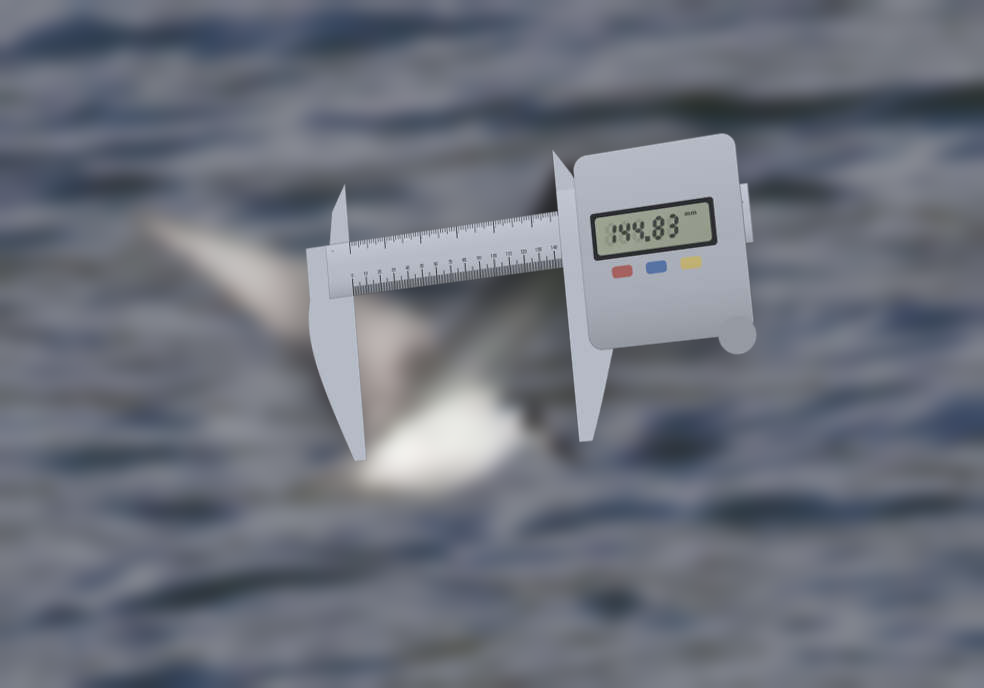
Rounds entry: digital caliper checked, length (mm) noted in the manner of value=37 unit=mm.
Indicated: value=144.83 unit=mm
